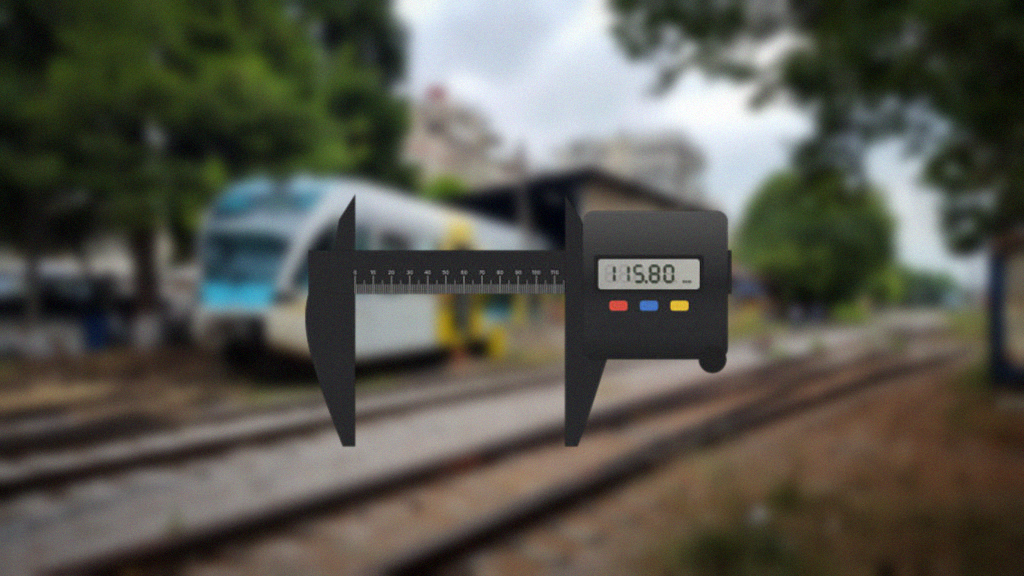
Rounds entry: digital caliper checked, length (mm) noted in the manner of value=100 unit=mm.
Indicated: value=115.80 unit=mm
